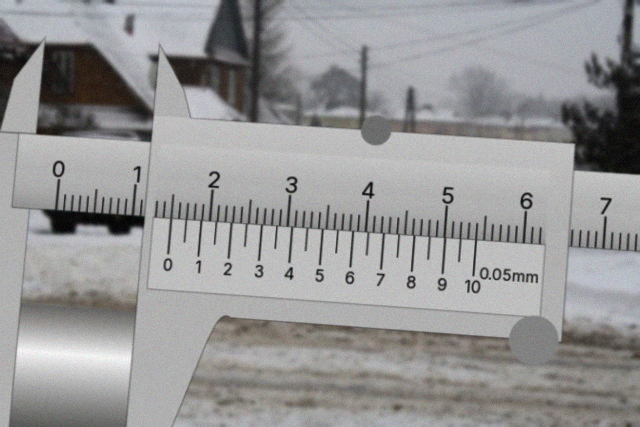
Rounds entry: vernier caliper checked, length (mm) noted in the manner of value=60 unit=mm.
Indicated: value=15.0 unit=mm
